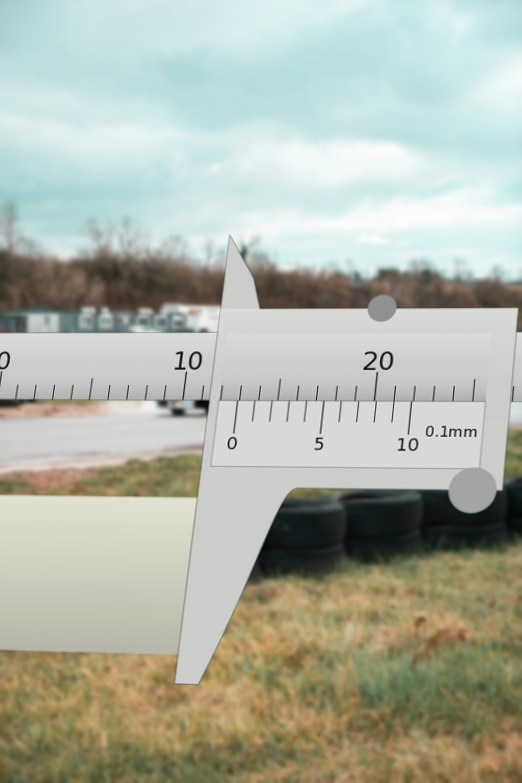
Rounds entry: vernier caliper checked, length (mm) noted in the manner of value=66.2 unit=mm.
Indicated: value=12.9 unit=mm
